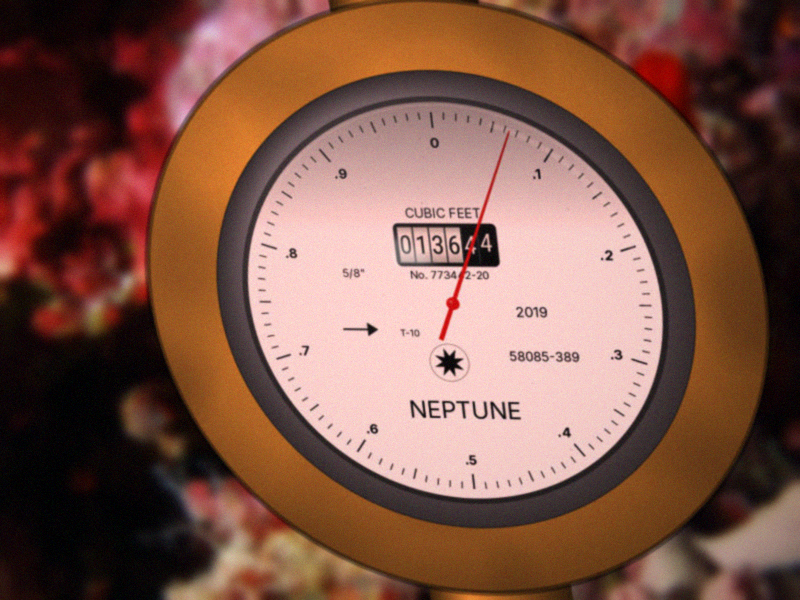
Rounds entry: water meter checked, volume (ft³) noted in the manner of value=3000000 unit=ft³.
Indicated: value=13644.06 unit=ft³
